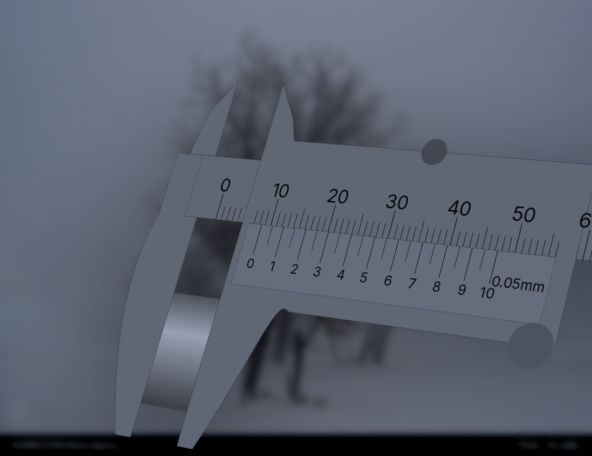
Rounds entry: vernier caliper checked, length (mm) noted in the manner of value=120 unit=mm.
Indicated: value=8.4 unit=mm
